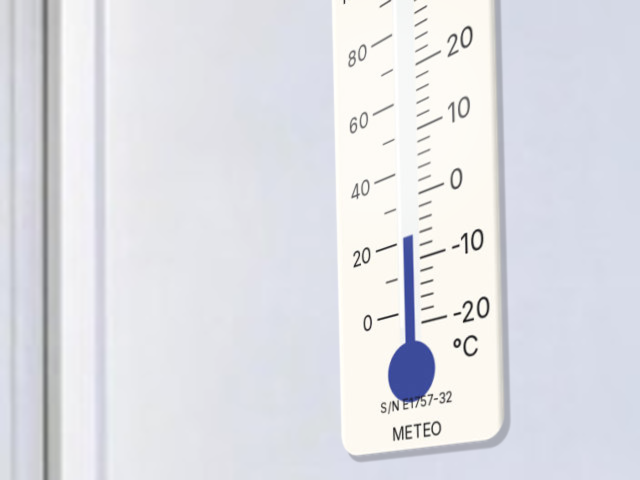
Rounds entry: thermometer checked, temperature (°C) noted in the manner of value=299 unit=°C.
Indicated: value=-6 unit=°C
